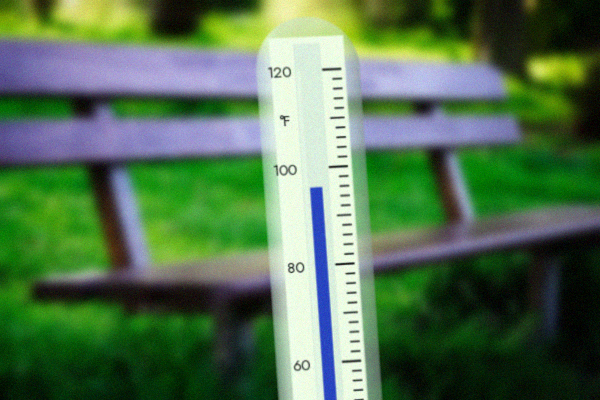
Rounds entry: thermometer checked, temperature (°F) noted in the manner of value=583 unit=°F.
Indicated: value=96 unit=°F
